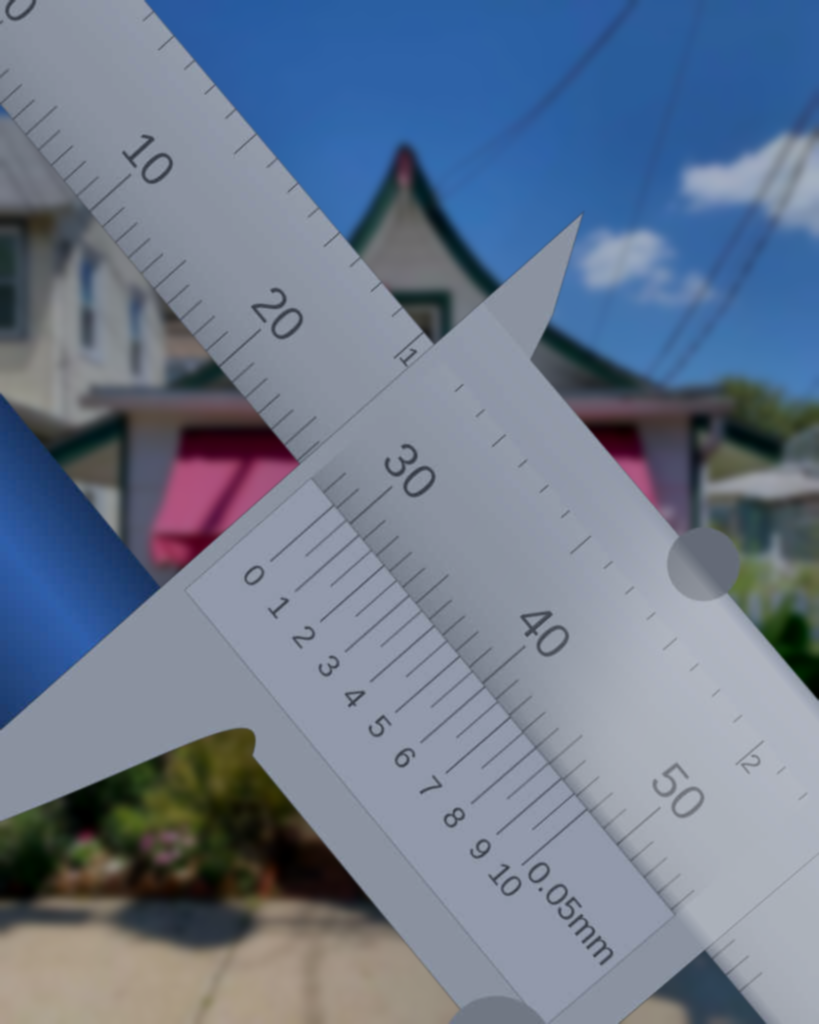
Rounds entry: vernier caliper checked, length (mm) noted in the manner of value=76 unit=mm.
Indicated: value=28.8 unit=mm
